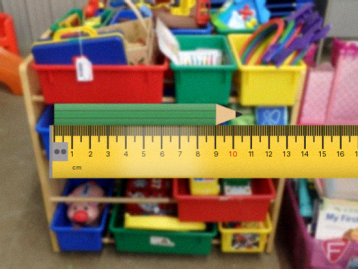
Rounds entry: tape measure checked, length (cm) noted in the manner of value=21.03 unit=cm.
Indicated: value=10.5 unit=cm
